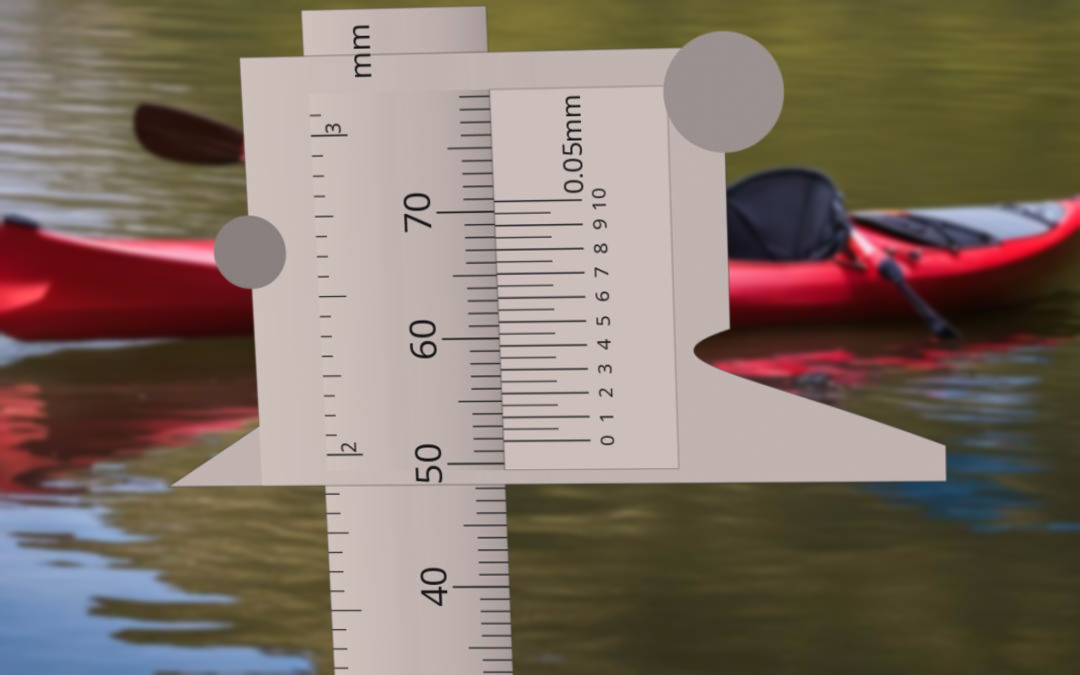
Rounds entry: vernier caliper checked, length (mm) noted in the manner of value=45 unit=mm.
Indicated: value=51.8 unit=mm
